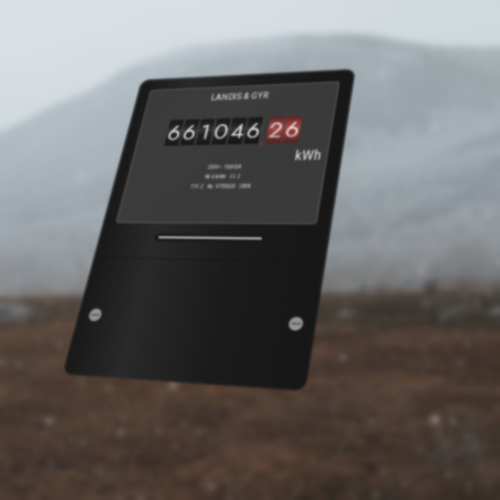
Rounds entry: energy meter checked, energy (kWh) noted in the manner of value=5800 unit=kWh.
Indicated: value=661046.26 unit=kWh
